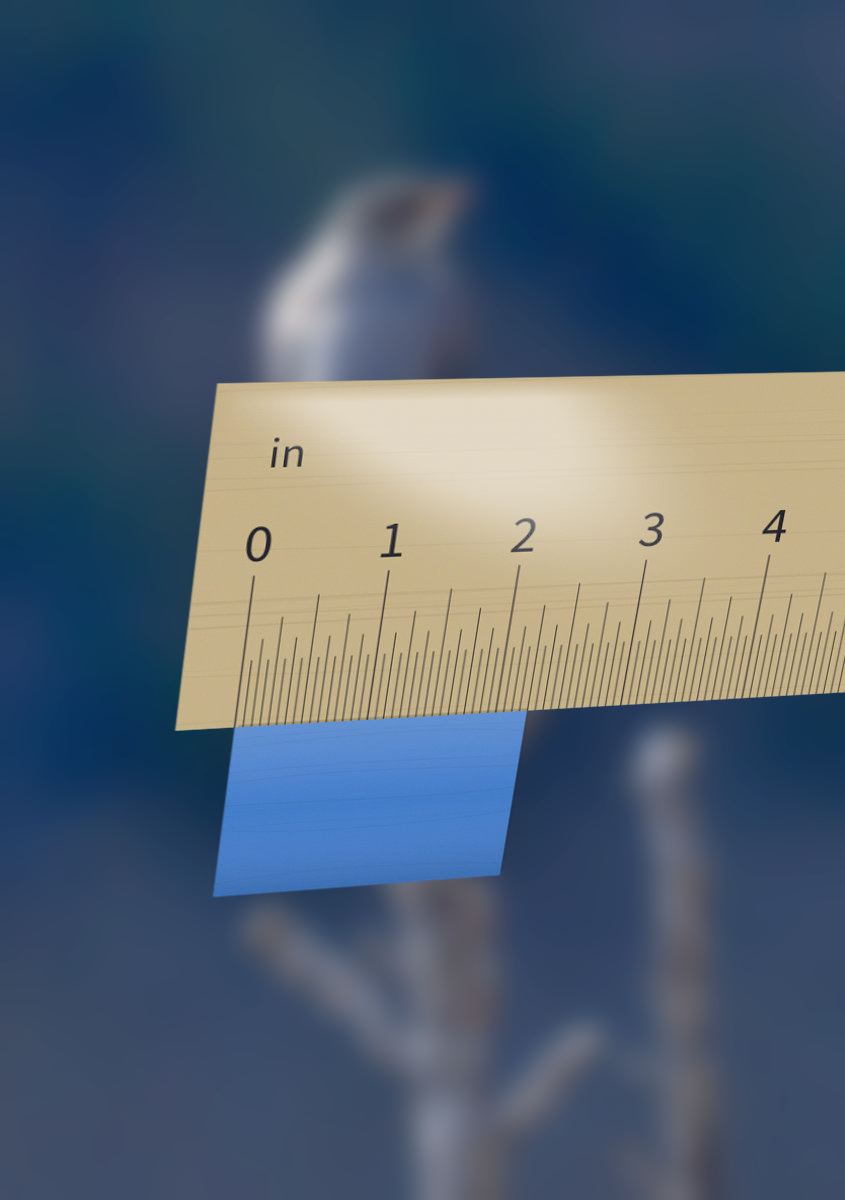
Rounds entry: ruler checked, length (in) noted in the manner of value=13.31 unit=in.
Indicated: value=2.25 unit=in
